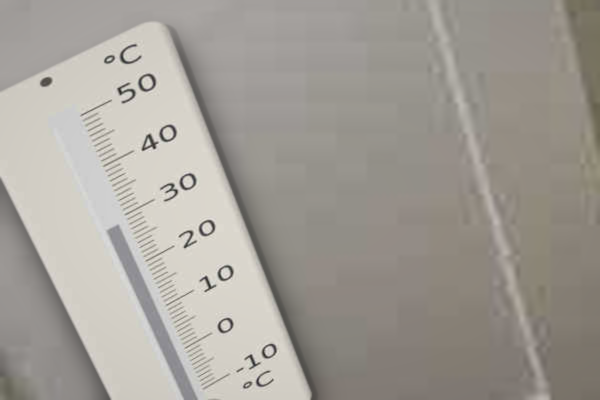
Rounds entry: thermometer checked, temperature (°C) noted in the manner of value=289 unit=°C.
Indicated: value=29 unit=°C
